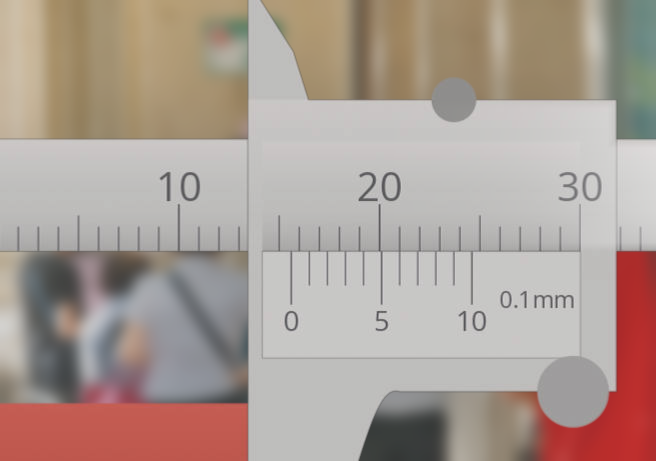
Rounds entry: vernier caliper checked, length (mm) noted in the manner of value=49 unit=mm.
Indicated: value=15.6 unit=mm
